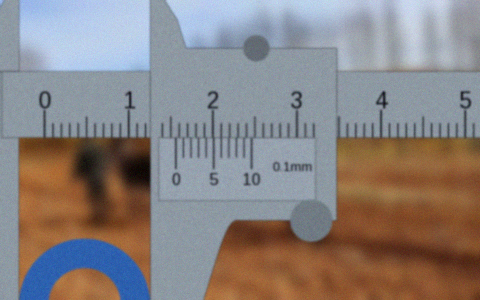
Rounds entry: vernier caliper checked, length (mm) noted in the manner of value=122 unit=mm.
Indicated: value=15.6 unit=mm
